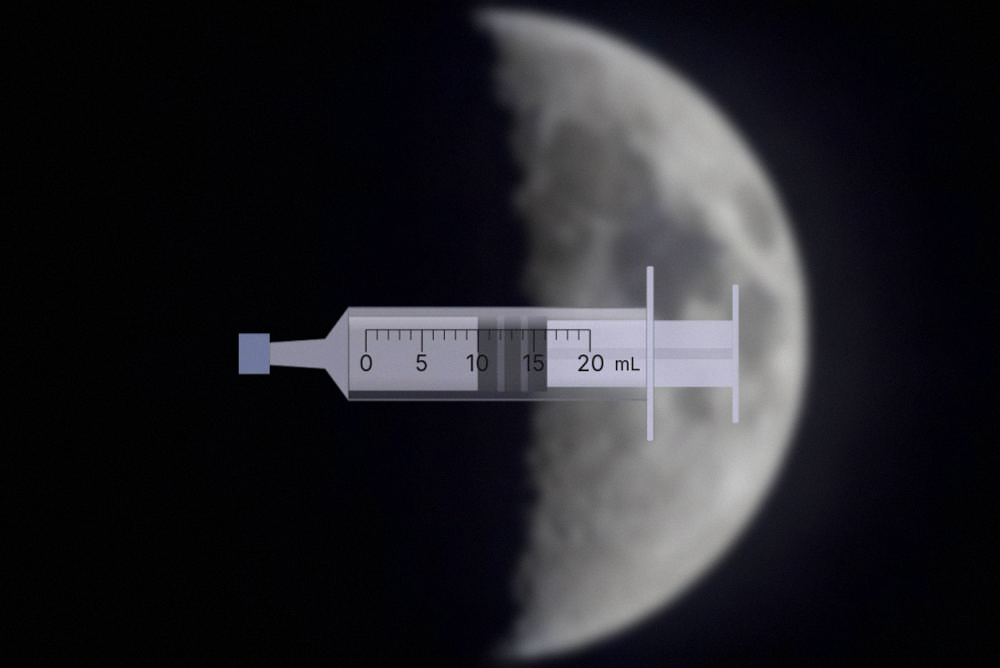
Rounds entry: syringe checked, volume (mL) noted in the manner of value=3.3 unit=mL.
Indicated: value=10 unit=mL
